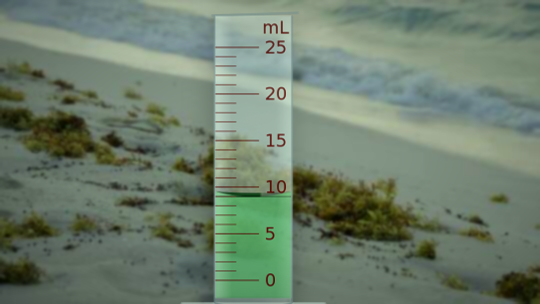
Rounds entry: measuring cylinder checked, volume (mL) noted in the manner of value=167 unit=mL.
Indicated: value=9 unit=mL
